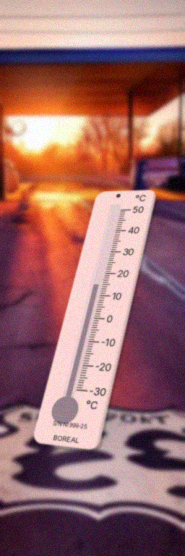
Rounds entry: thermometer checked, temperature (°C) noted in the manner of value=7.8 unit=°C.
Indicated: value=15 unit=°C
